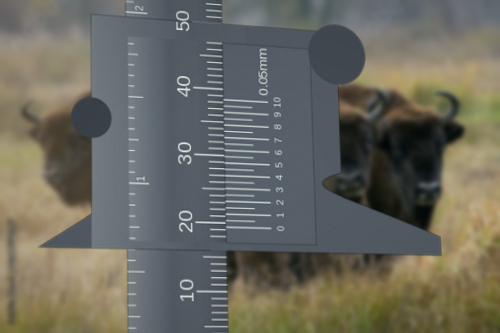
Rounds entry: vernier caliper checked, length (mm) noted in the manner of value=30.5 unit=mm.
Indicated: value=19.4 unit=mm
